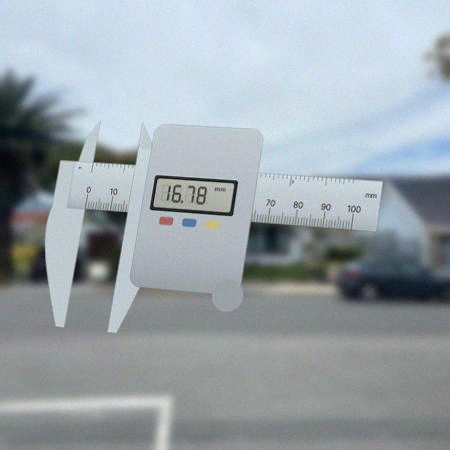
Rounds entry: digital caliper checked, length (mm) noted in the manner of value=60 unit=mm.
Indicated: value=16.78 unit=mm
